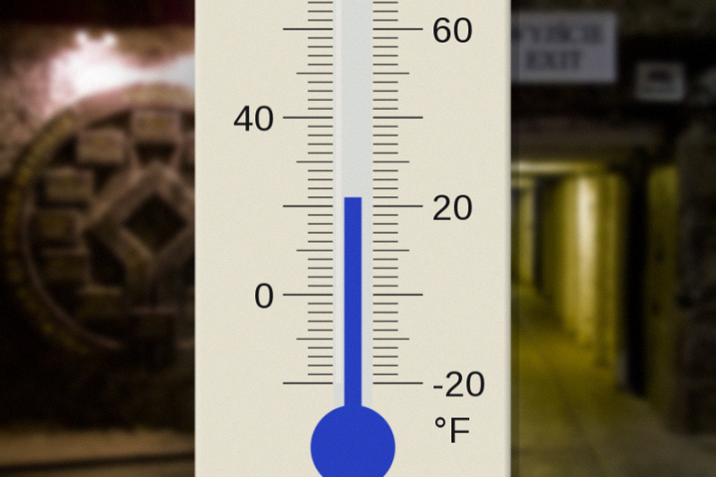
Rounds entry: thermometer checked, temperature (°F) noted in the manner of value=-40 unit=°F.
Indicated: value=22 unit=°F
